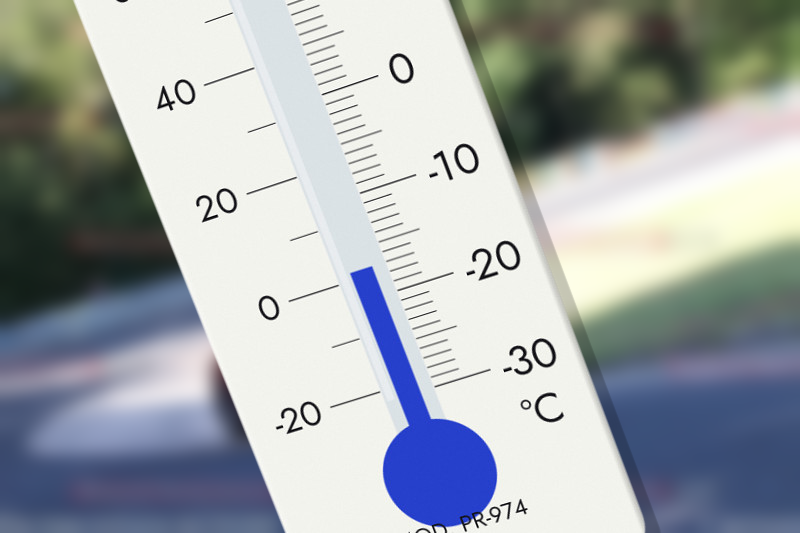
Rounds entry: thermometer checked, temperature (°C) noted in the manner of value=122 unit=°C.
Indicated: value=-17 unit=°C
